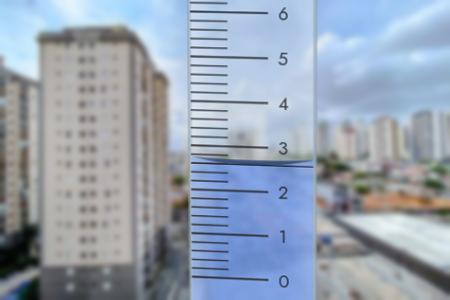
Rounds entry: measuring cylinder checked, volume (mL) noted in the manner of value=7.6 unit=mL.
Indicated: value=2.6 unit=mL
